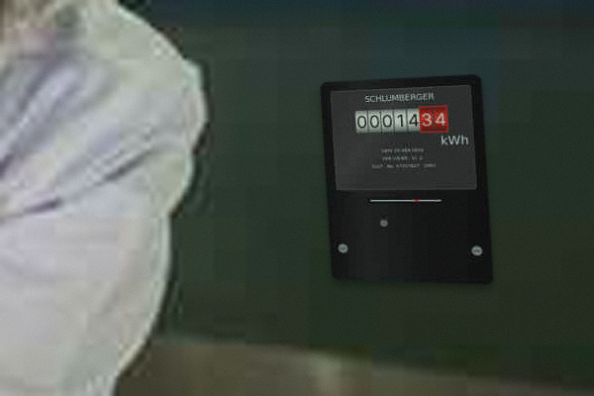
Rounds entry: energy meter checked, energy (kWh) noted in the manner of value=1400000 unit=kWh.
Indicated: value=14.34 unit=kWh
